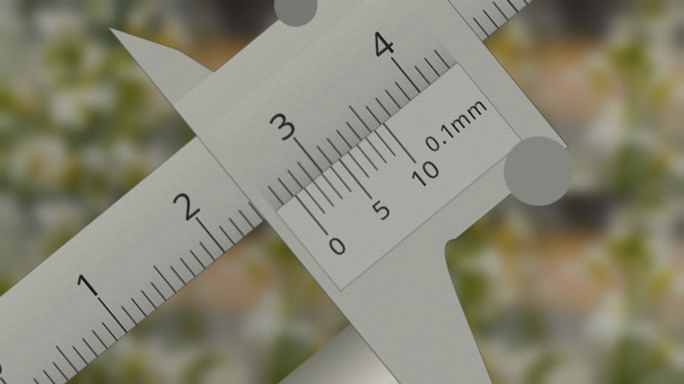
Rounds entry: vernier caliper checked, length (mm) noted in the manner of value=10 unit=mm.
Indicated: value=27.2 unit=mm
